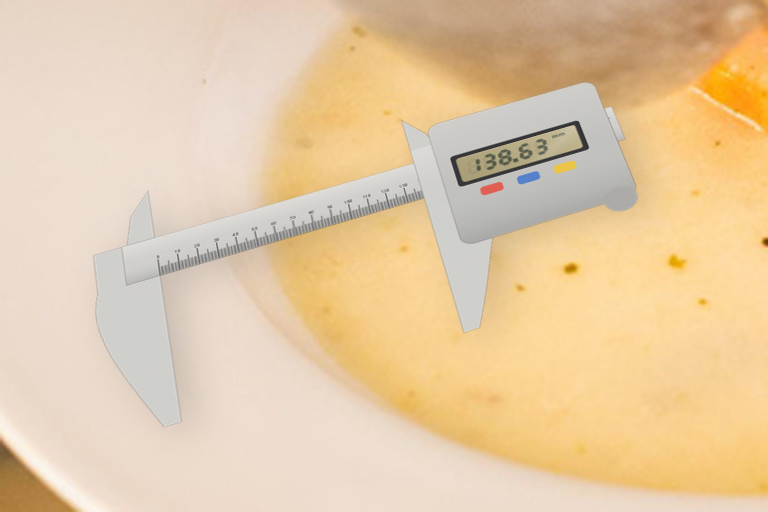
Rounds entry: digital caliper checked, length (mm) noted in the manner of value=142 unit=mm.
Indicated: value=138.63 unit=mm
